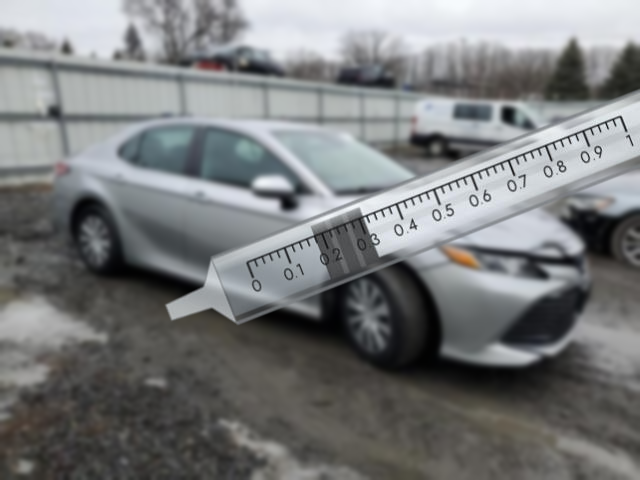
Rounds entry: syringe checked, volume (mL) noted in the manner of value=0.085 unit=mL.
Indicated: value=0.18 unit=mL
